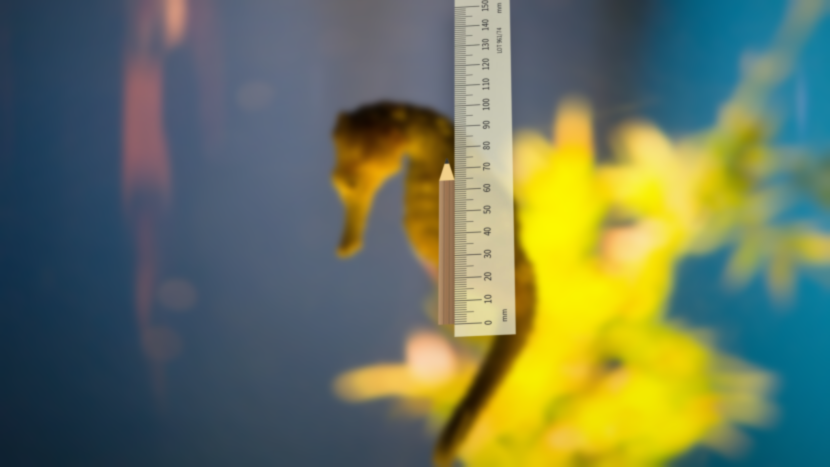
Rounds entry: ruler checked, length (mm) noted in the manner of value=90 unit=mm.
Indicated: value=75 unit=mm
